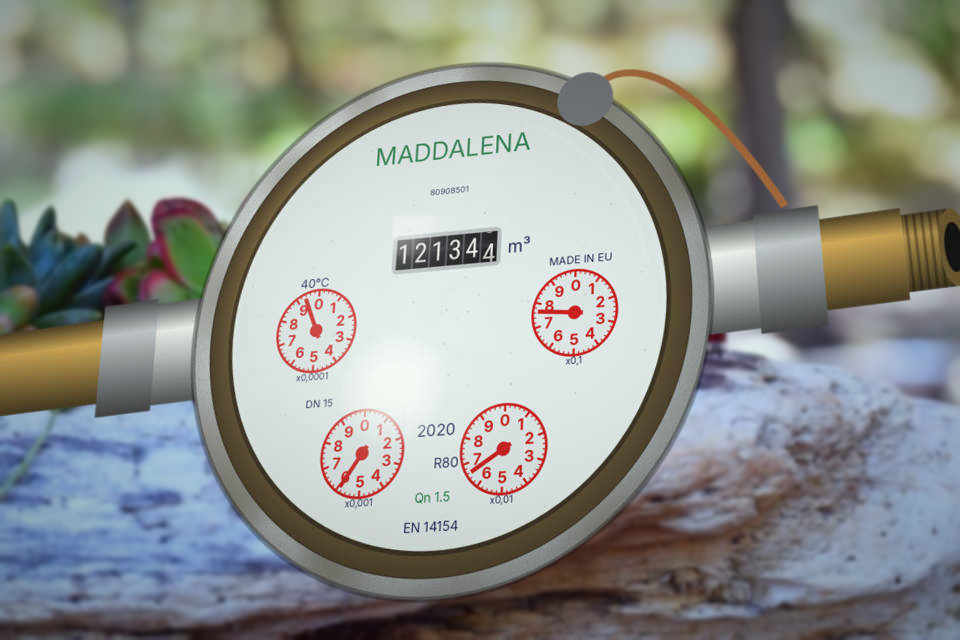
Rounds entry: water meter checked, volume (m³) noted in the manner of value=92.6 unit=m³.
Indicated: value=121343.7659 unit=m³
